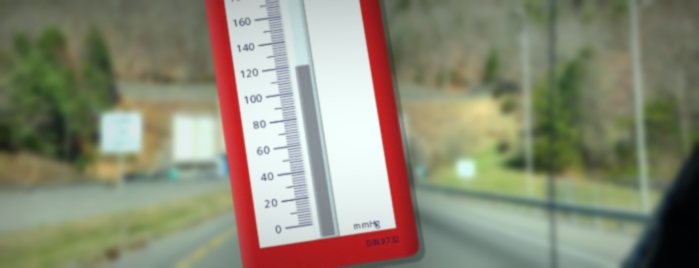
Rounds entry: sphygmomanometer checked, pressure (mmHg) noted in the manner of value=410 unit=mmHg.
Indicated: value=120 unit=mmHg
